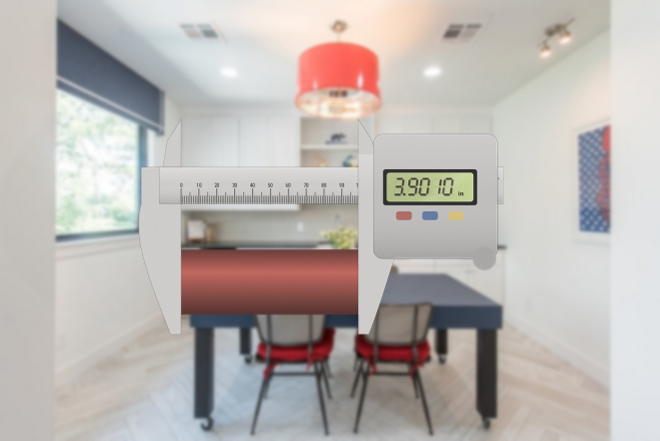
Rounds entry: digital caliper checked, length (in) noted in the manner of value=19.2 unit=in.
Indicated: value=3.9010 unit=in
